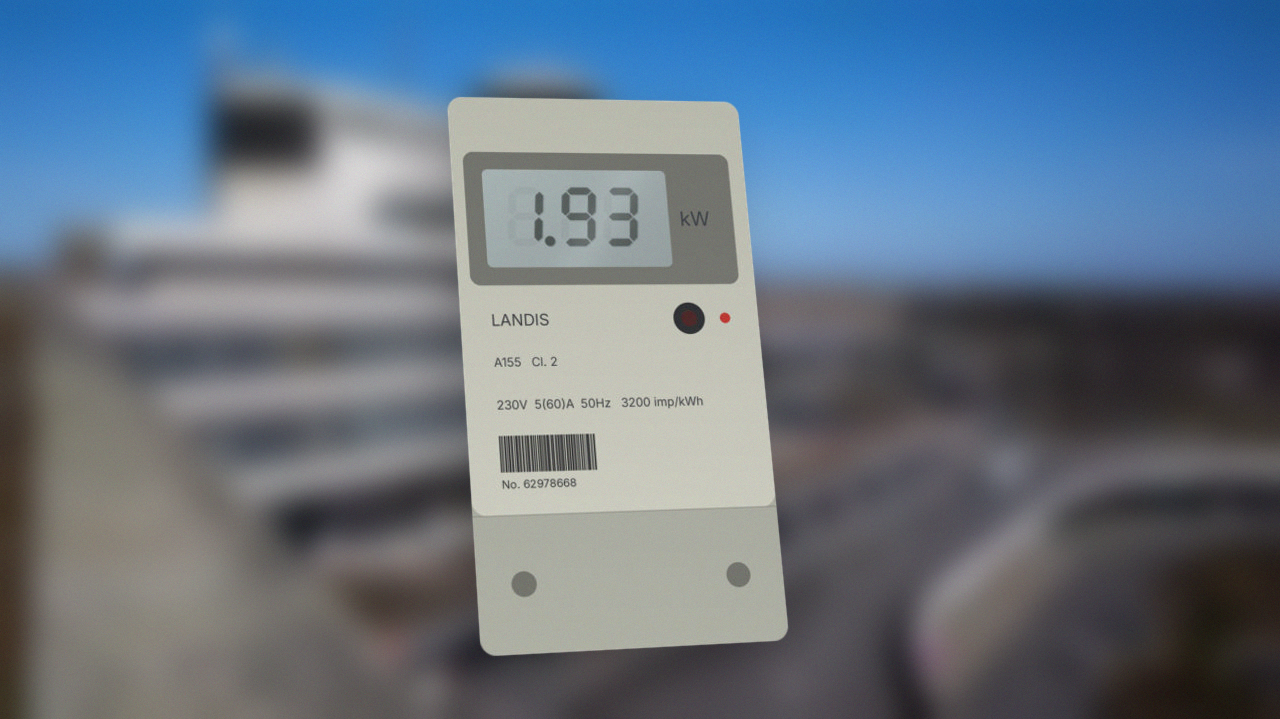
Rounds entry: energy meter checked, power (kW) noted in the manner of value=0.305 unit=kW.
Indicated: value=1.93 unit=kW
